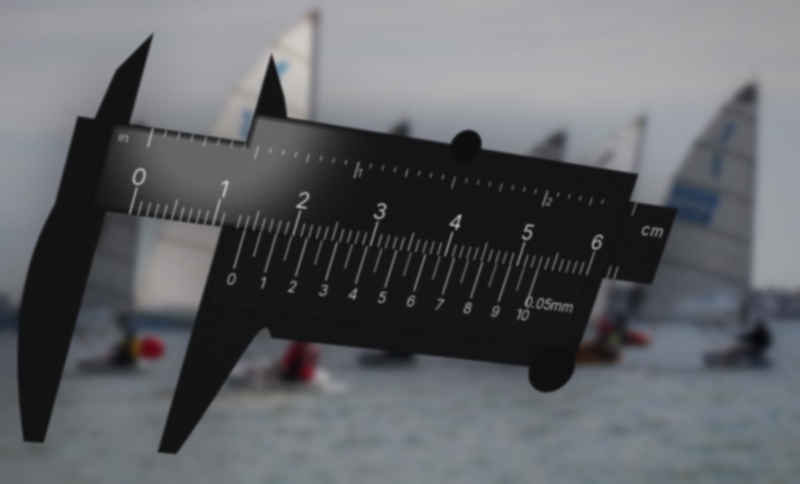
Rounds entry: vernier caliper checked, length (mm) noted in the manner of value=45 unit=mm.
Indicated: value=14.0 unit=mm
